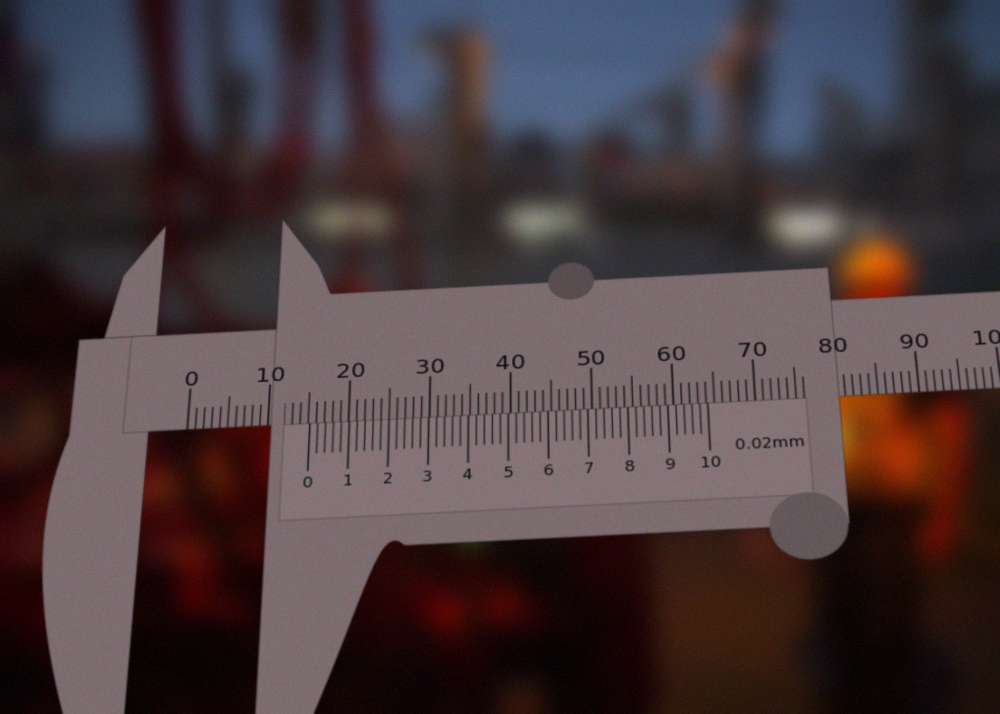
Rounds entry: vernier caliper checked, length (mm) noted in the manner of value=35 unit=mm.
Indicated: value=15.2 unit=mm
